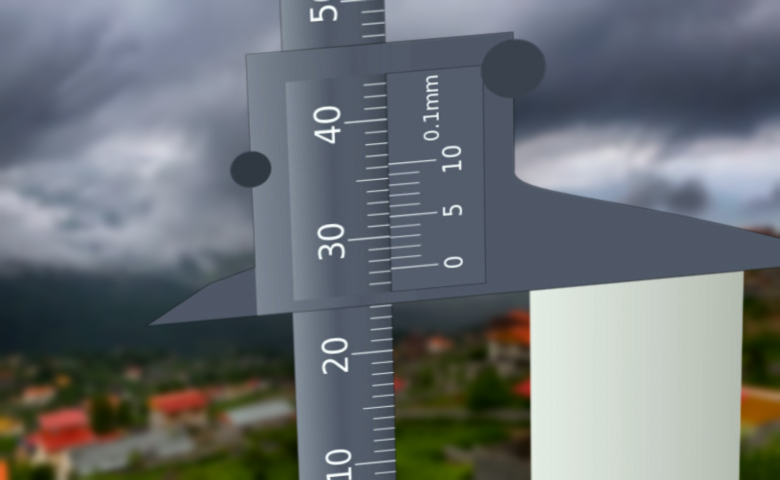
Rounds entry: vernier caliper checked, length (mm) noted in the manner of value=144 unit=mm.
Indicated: value=27.2 unit=mm
